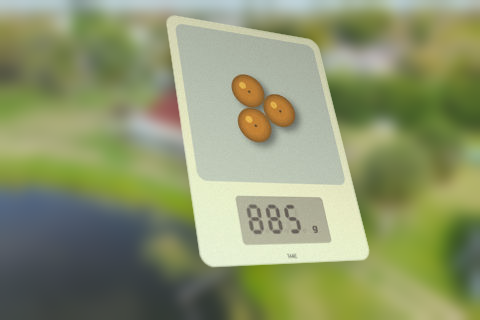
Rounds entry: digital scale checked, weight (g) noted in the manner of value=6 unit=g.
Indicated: value=885 unit=g
